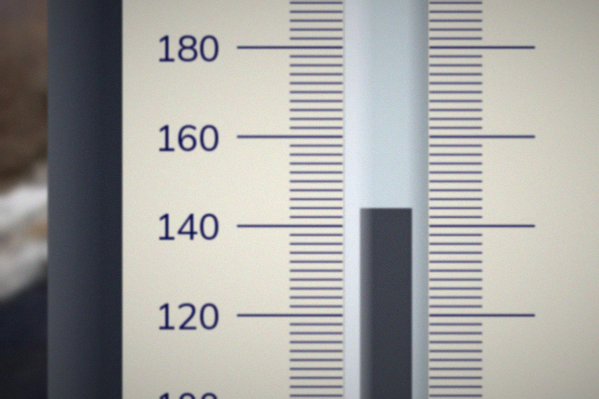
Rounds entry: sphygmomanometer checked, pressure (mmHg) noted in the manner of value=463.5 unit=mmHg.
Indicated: value=144 unit=mmHg
